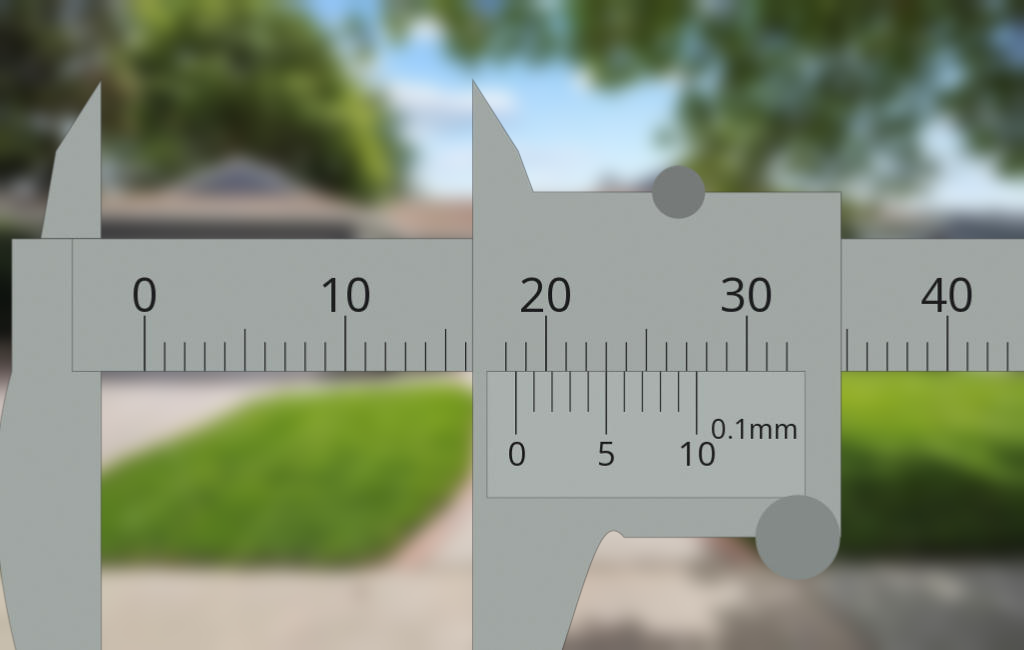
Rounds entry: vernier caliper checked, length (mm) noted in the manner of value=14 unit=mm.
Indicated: value=18.5 unit=mm
